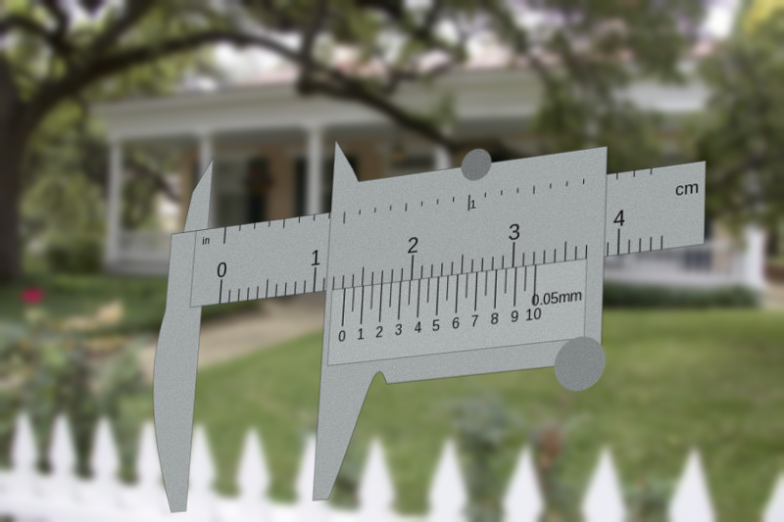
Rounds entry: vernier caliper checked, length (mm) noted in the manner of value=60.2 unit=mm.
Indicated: value=13.2 unit=mm
